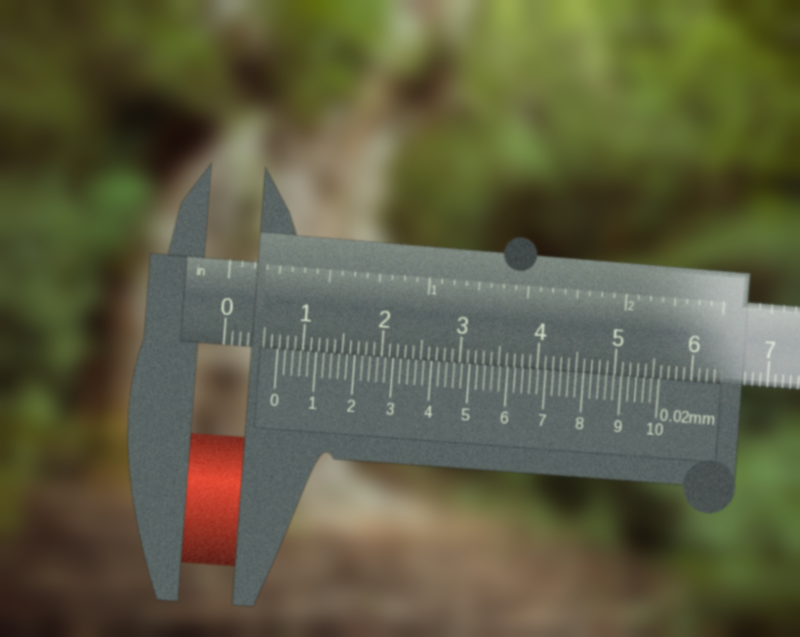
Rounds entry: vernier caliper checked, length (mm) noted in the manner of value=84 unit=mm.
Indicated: value=6.8 unit=mm
